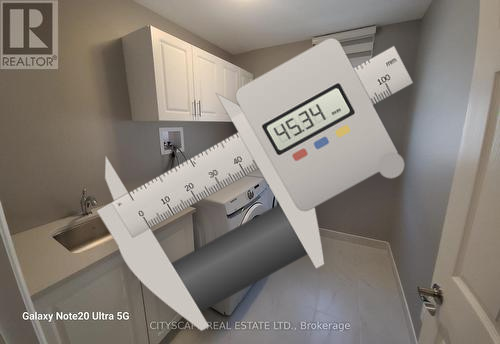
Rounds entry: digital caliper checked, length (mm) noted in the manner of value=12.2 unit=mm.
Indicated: value=45.34 unit=mm
